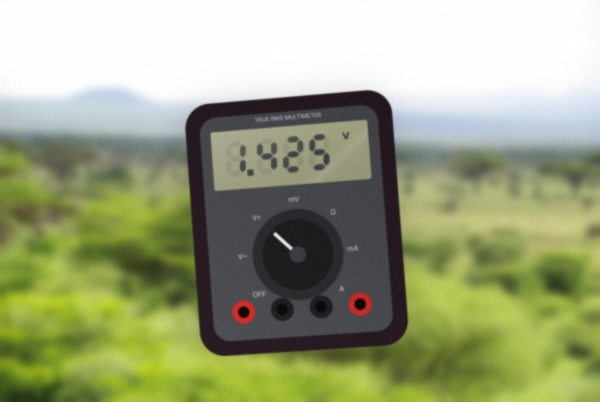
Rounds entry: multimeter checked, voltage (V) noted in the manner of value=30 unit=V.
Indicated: value=1.425 unit=V
